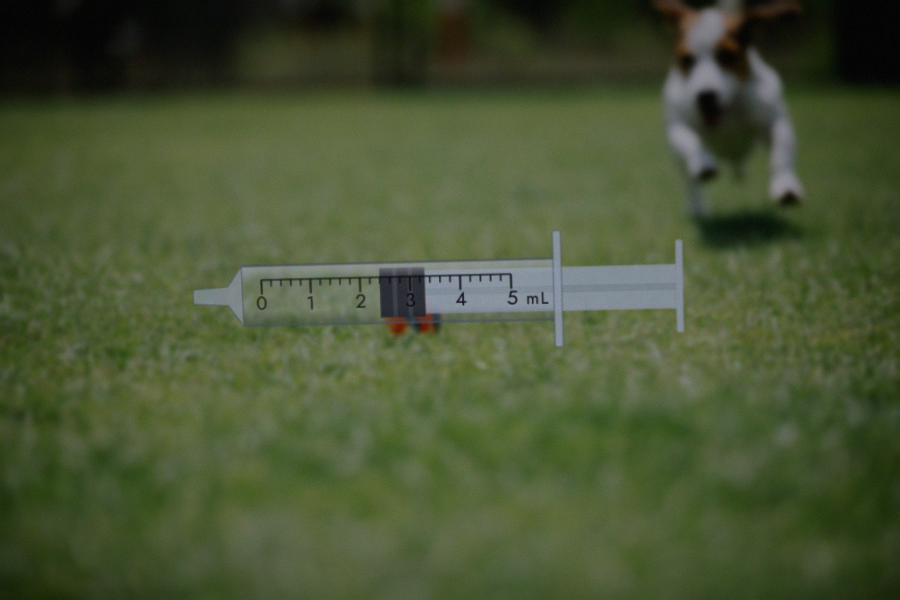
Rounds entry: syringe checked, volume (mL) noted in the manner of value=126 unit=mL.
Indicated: value=2.4 unit=mL
